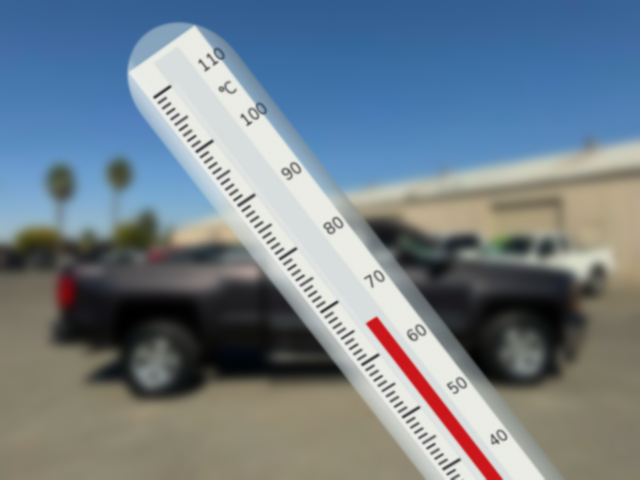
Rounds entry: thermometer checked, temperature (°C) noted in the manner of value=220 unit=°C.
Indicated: value=65 unit=°C
